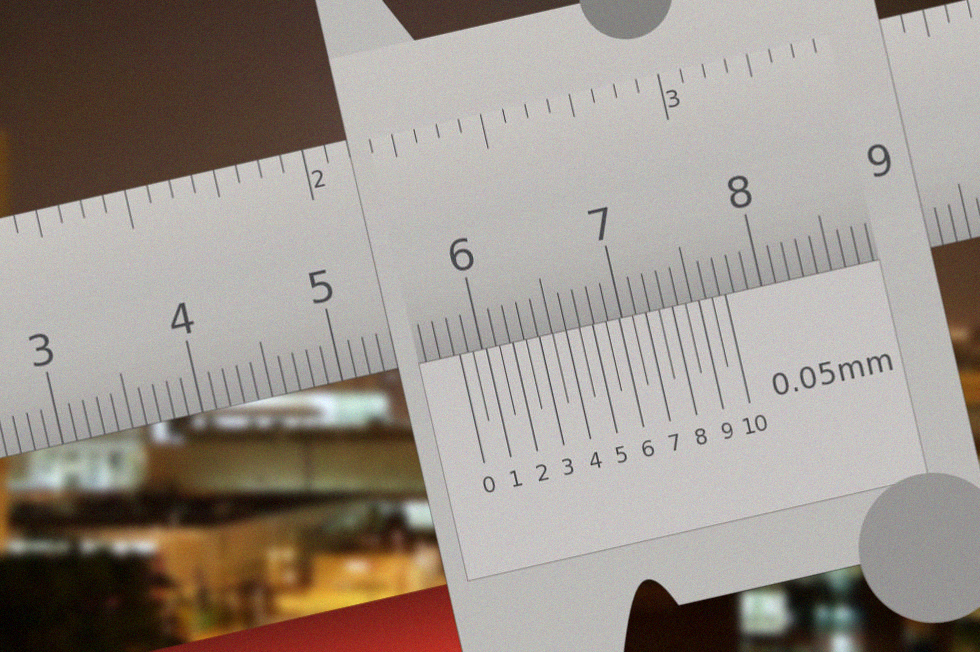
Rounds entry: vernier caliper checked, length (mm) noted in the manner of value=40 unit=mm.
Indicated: value=58.4 unit=mm
